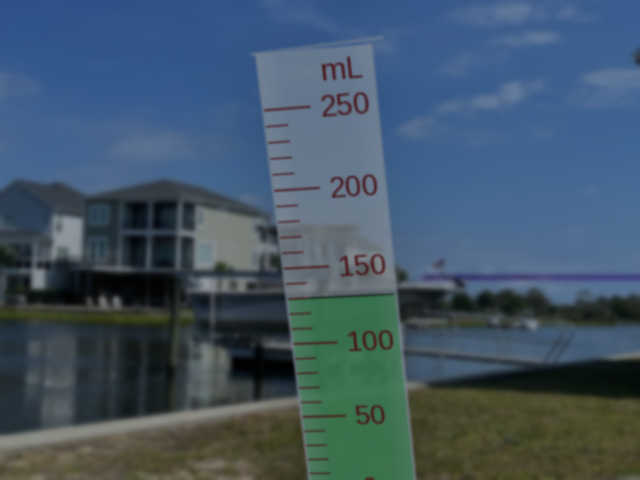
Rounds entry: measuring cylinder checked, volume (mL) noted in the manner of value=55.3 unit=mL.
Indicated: value=130 unit=mL
